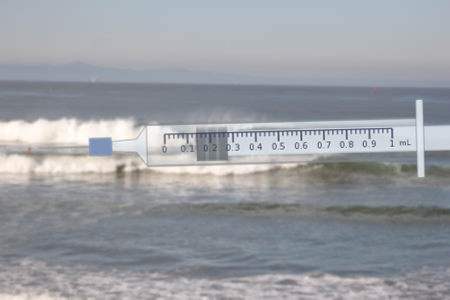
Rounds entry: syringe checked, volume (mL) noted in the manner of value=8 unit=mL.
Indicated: value=0.14 unit=mL
